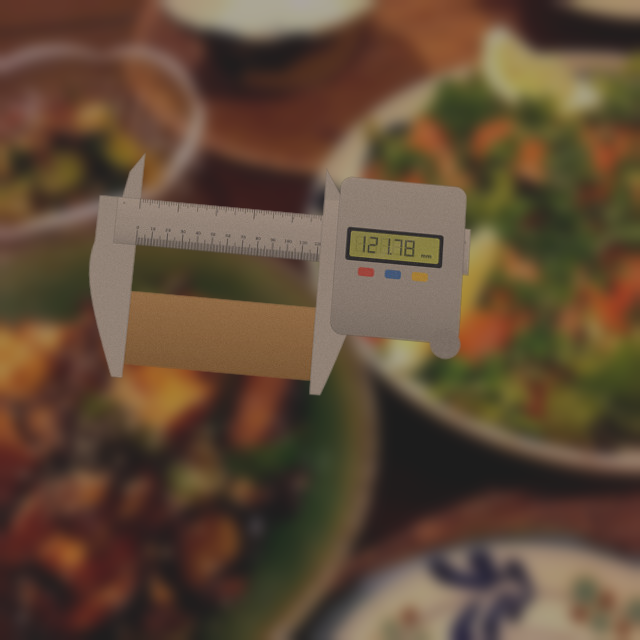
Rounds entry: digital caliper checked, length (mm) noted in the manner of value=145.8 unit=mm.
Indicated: value=121.78 unit=mm
